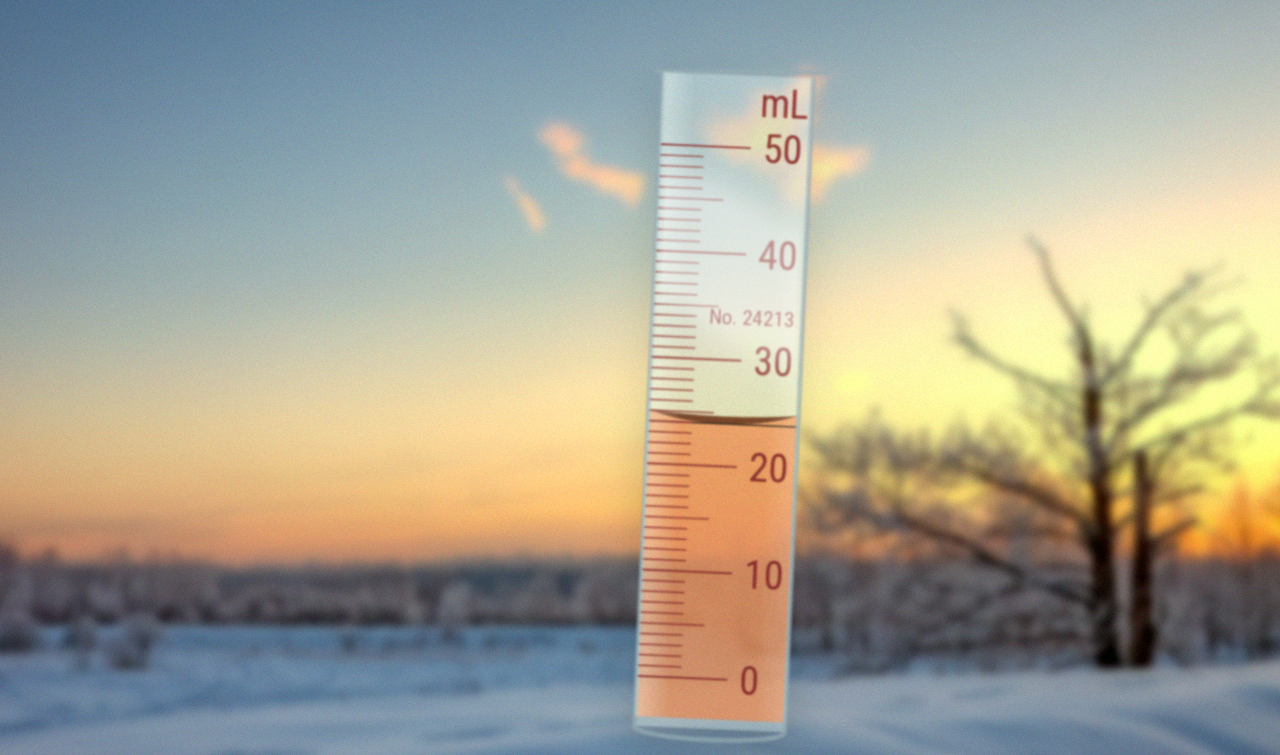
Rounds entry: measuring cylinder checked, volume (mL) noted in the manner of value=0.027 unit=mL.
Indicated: value=24 unit=mL
